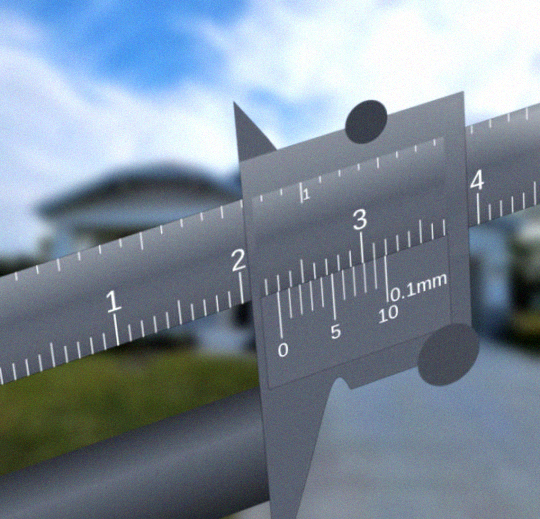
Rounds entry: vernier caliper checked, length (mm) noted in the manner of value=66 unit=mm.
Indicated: value=22.9 unit=mm
